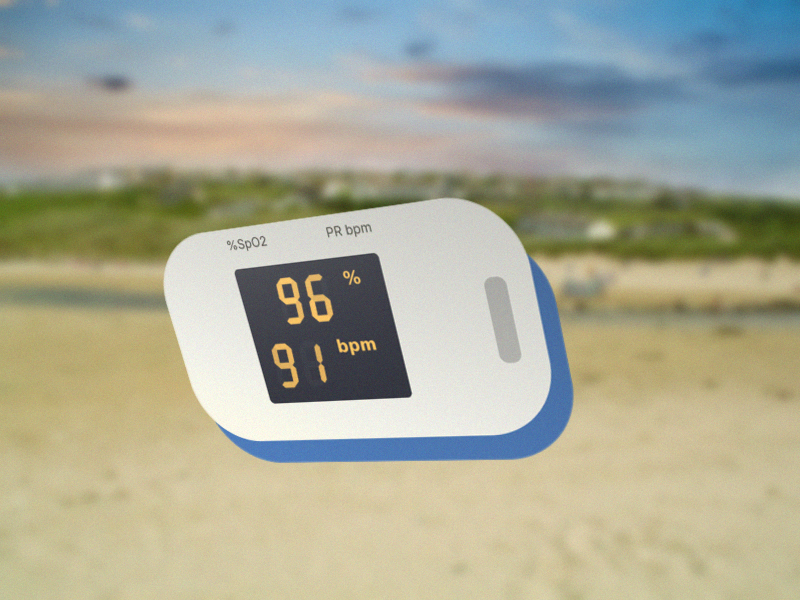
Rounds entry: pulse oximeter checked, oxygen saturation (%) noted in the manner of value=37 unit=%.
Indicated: value=96 unit=%
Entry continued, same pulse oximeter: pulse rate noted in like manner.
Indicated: value=91 unit=bpm
